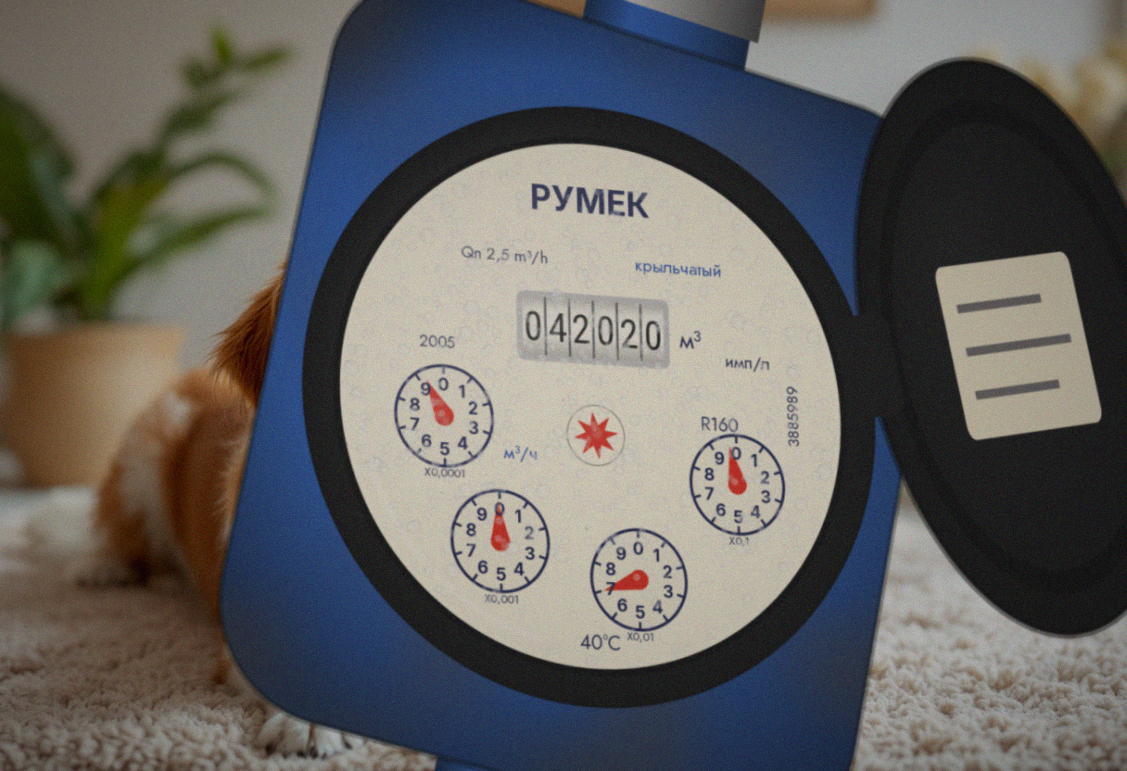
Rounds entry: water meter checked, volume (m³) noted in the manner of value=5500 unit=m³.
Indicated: value=42019.9699 unit=m³
